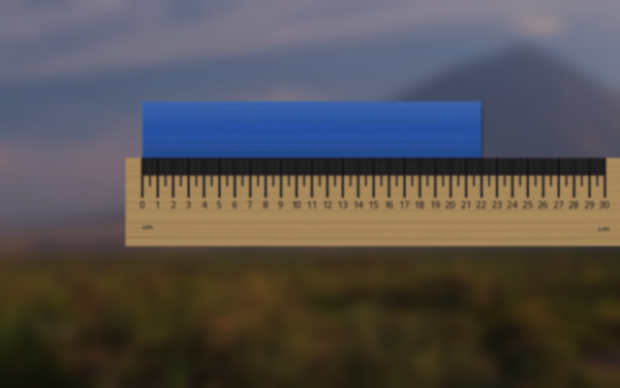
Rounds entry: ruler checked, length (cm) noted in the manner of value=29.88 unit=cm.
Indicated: value=22 unit=cm
